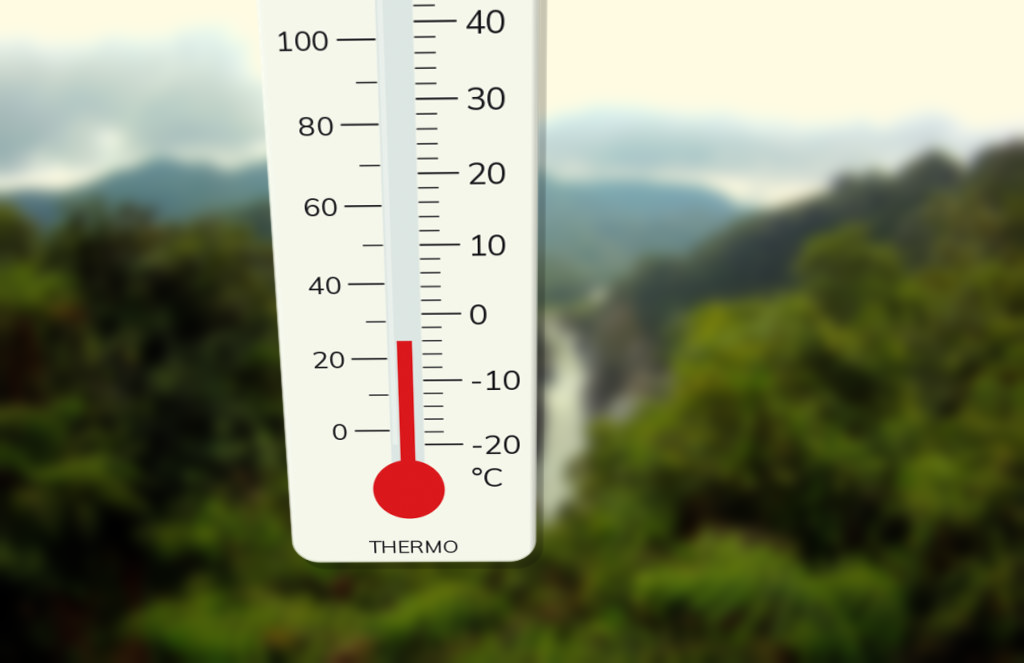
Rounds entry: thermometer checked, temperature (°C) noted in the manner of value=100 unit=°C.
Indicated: value=-4 unit=°C
